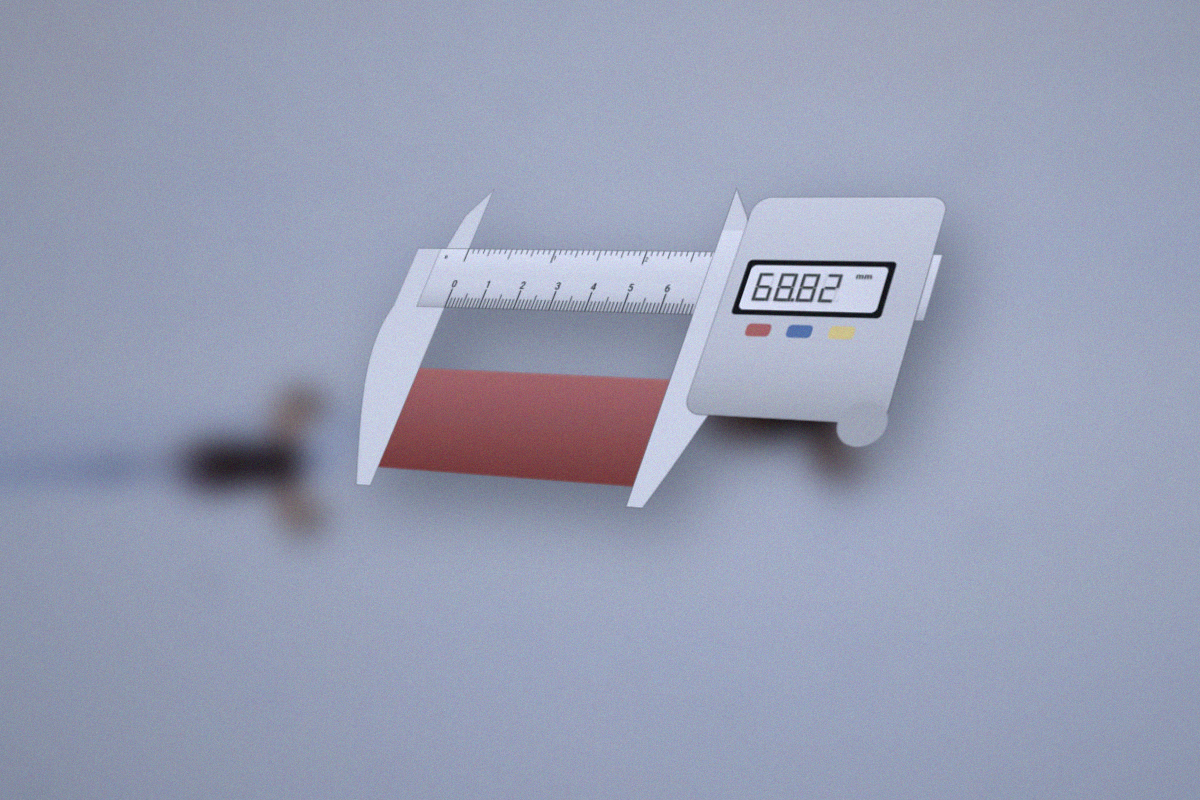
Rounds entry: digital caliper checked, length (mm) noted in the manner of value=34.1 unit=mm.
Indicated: value=68.82 unit=mm
